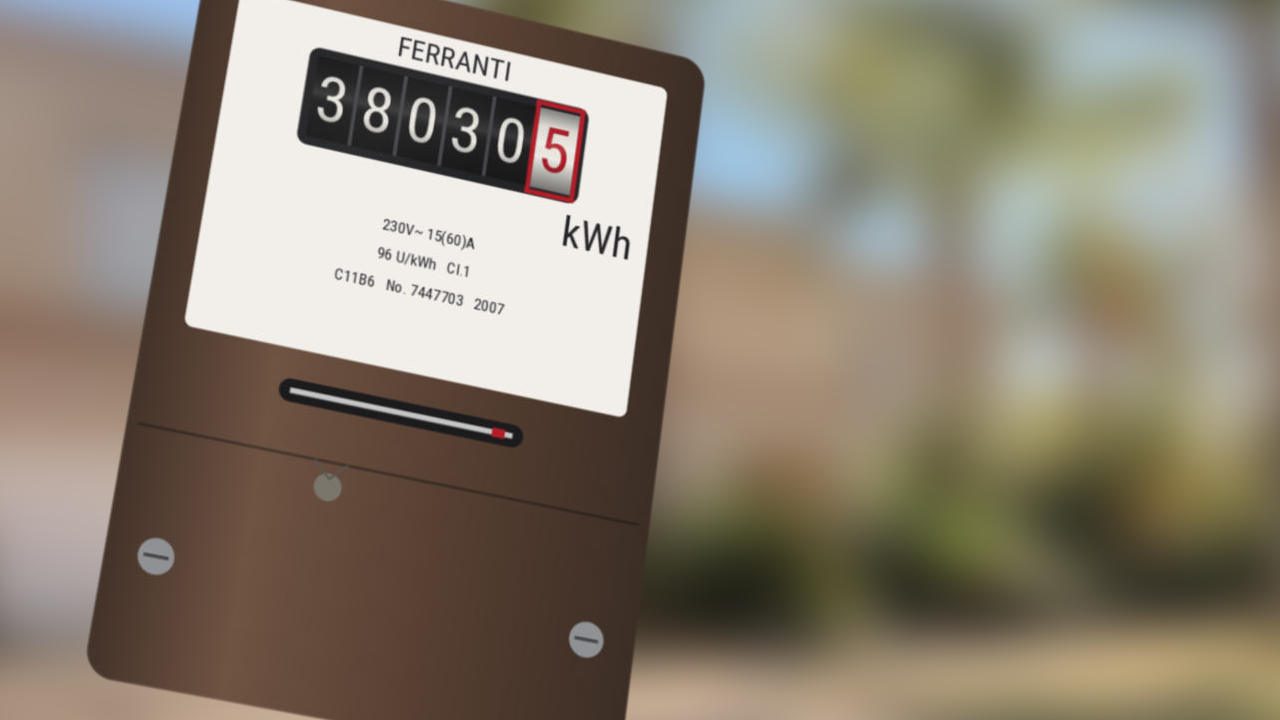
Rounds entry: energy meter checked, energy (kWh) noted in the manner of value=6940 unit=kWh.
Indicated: value=38030.5 unit=kWh
